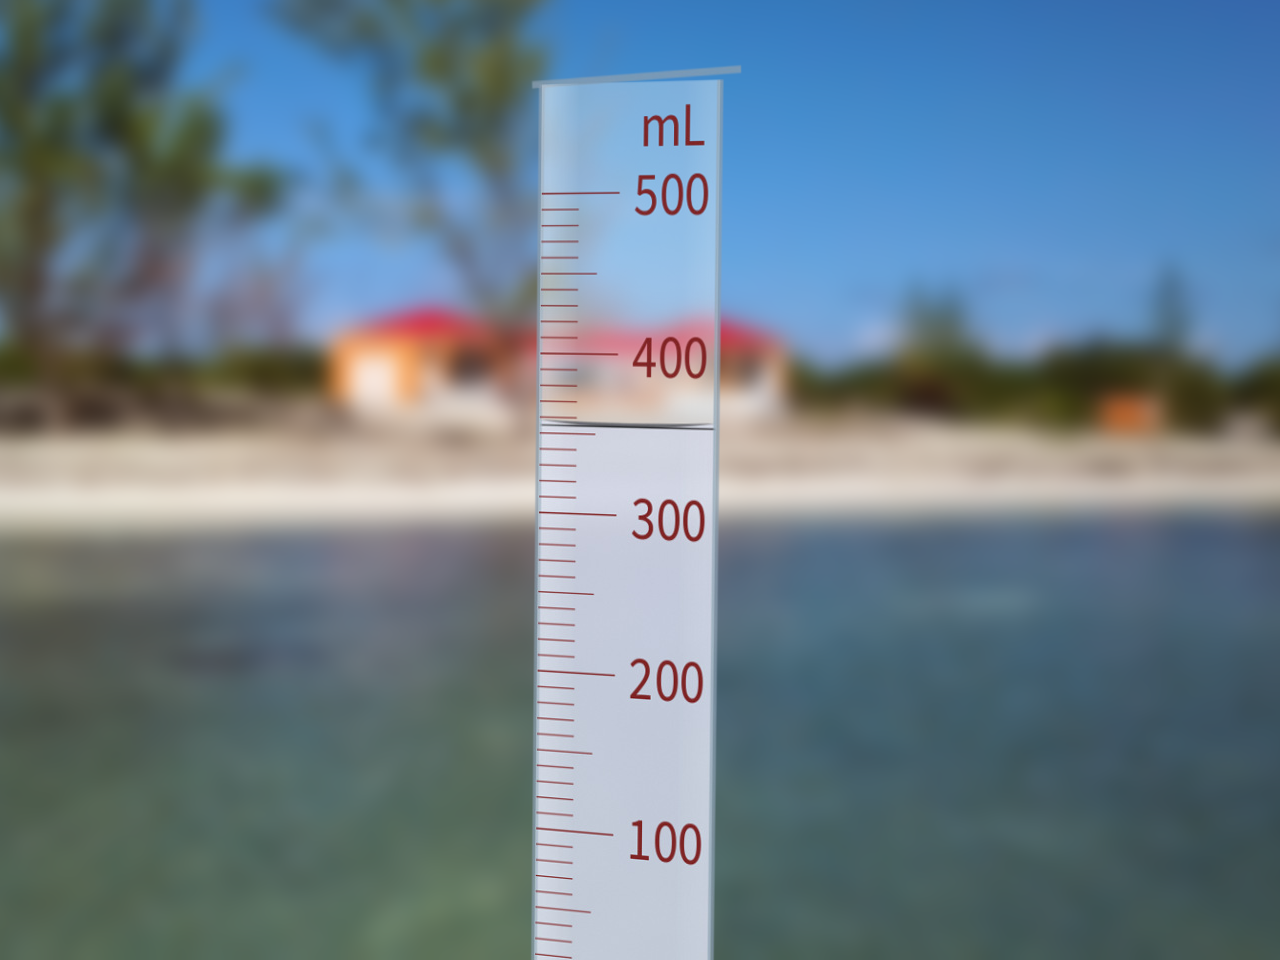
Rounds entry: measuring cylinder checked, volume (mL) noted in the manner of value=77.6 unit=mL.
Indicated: value=355 unit=mL
